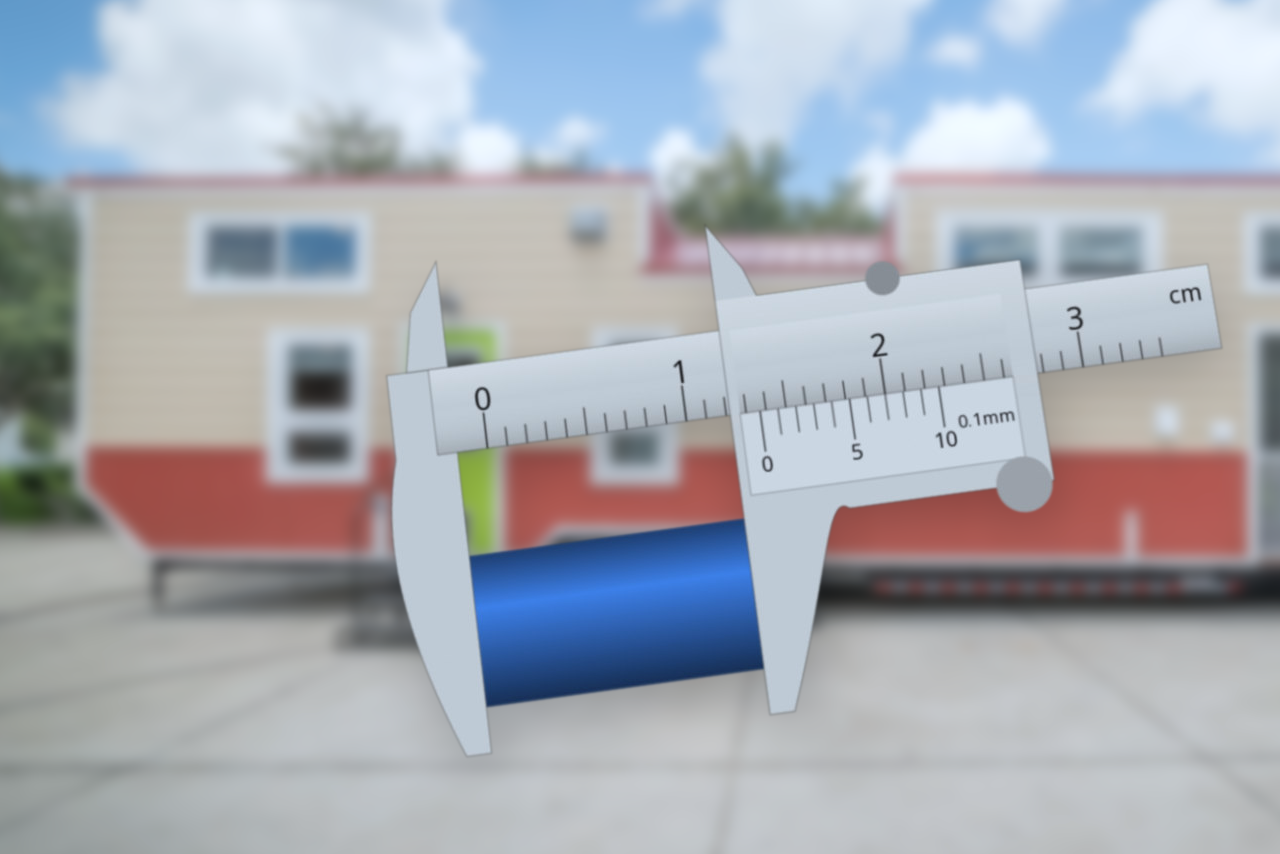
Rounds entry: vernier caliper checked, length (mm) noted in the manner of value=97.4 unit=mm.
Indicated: value=13.7 unit=mm
